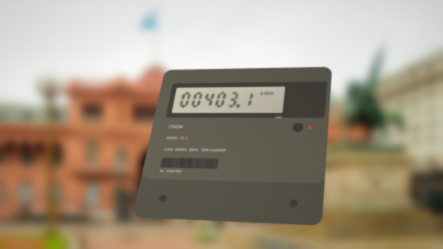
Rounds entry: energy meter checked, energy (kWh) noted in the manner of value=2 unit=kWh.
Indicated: value=403.1 unit=kWh
